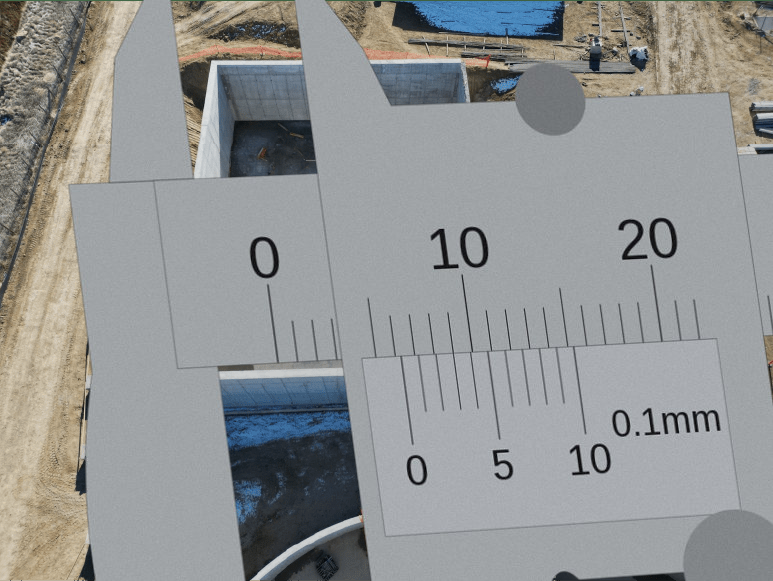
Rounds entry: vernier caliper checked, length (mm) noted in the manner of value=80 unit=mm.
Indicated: value=6.3 unit=mm
